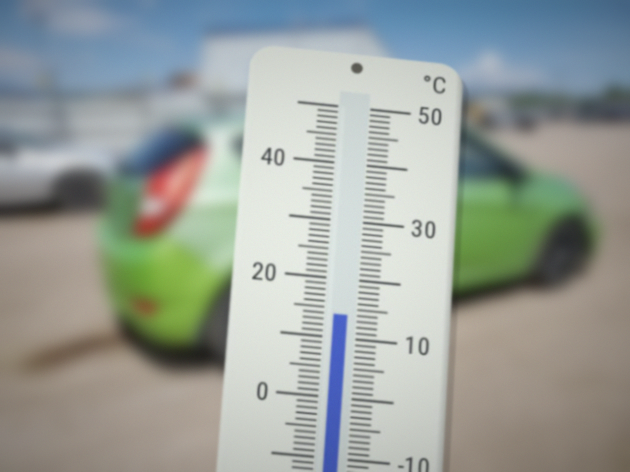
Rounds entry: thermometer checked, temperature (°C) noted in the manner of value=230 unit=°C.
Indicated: value=14 unit=°C
